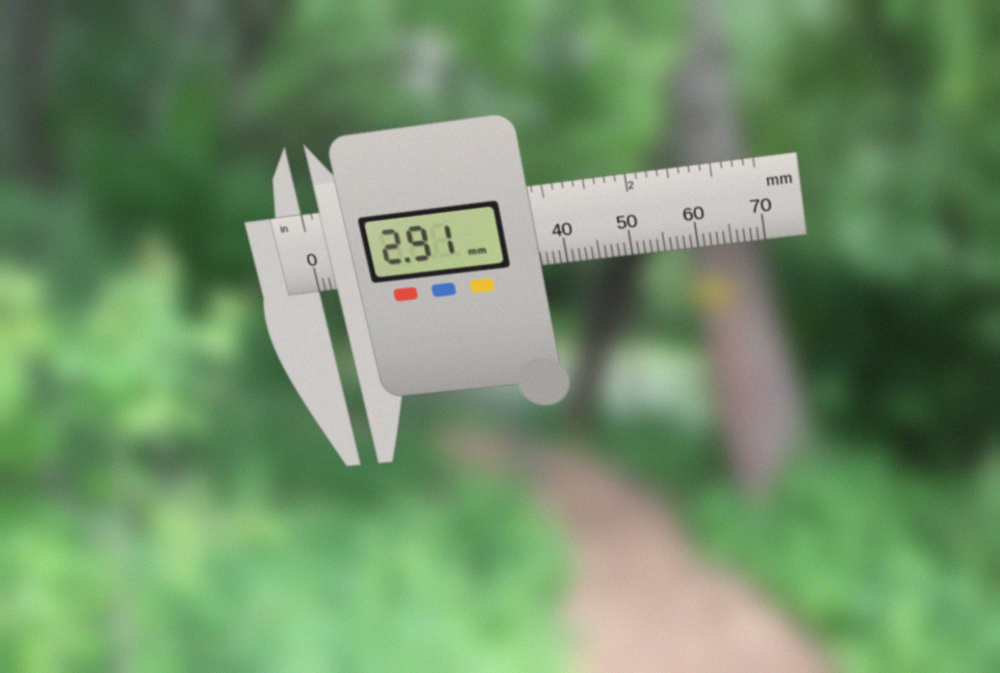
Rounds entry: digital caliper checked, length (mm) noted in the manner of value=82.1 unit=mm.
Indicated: value=2.91 unit=mm
